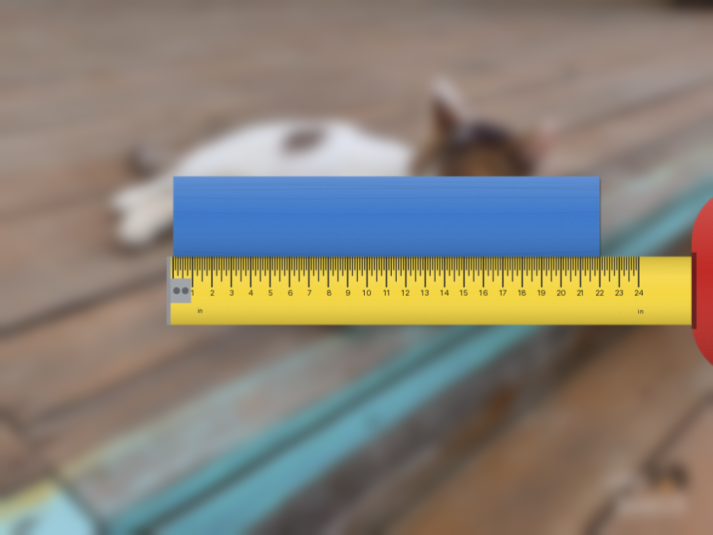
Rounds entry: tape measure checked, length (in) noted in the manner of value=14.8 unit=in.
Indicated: value=22 unit=in
